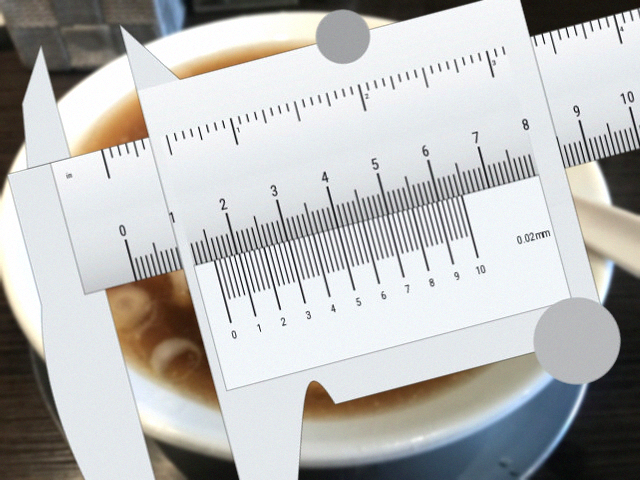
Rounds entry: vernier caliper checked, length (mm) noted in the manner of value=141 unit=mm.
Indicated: value=15.5 unit=mm
